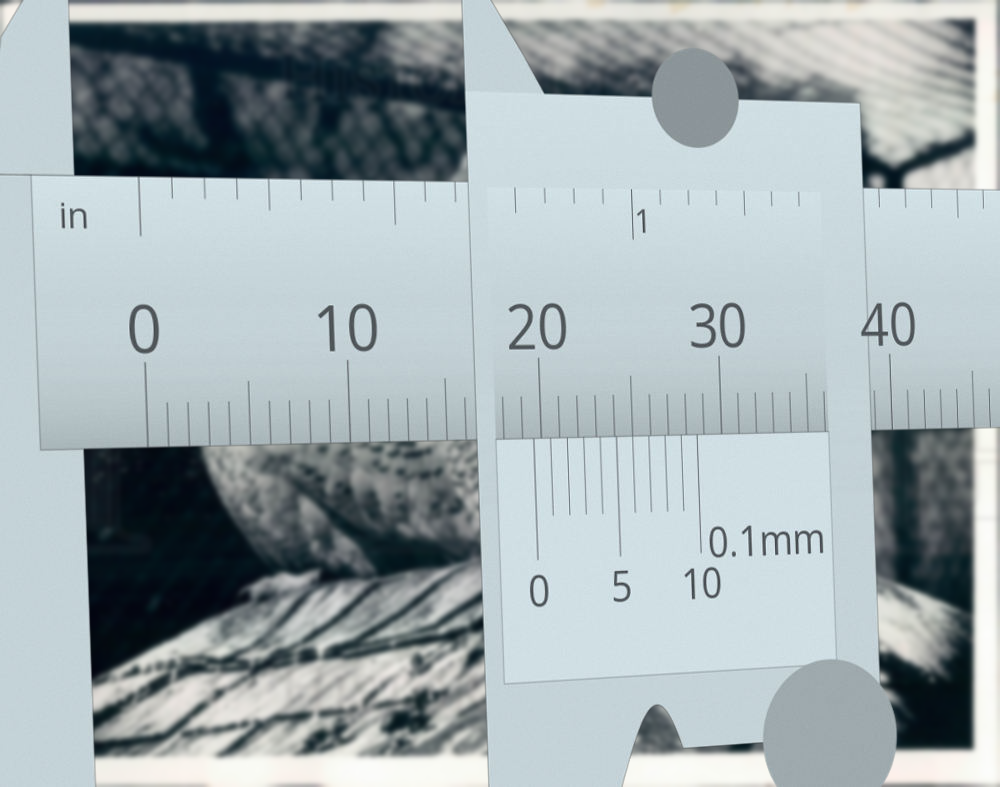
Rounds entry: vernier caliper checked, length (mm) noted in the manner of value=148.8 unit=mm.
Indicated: value=19.6 unit=mm
